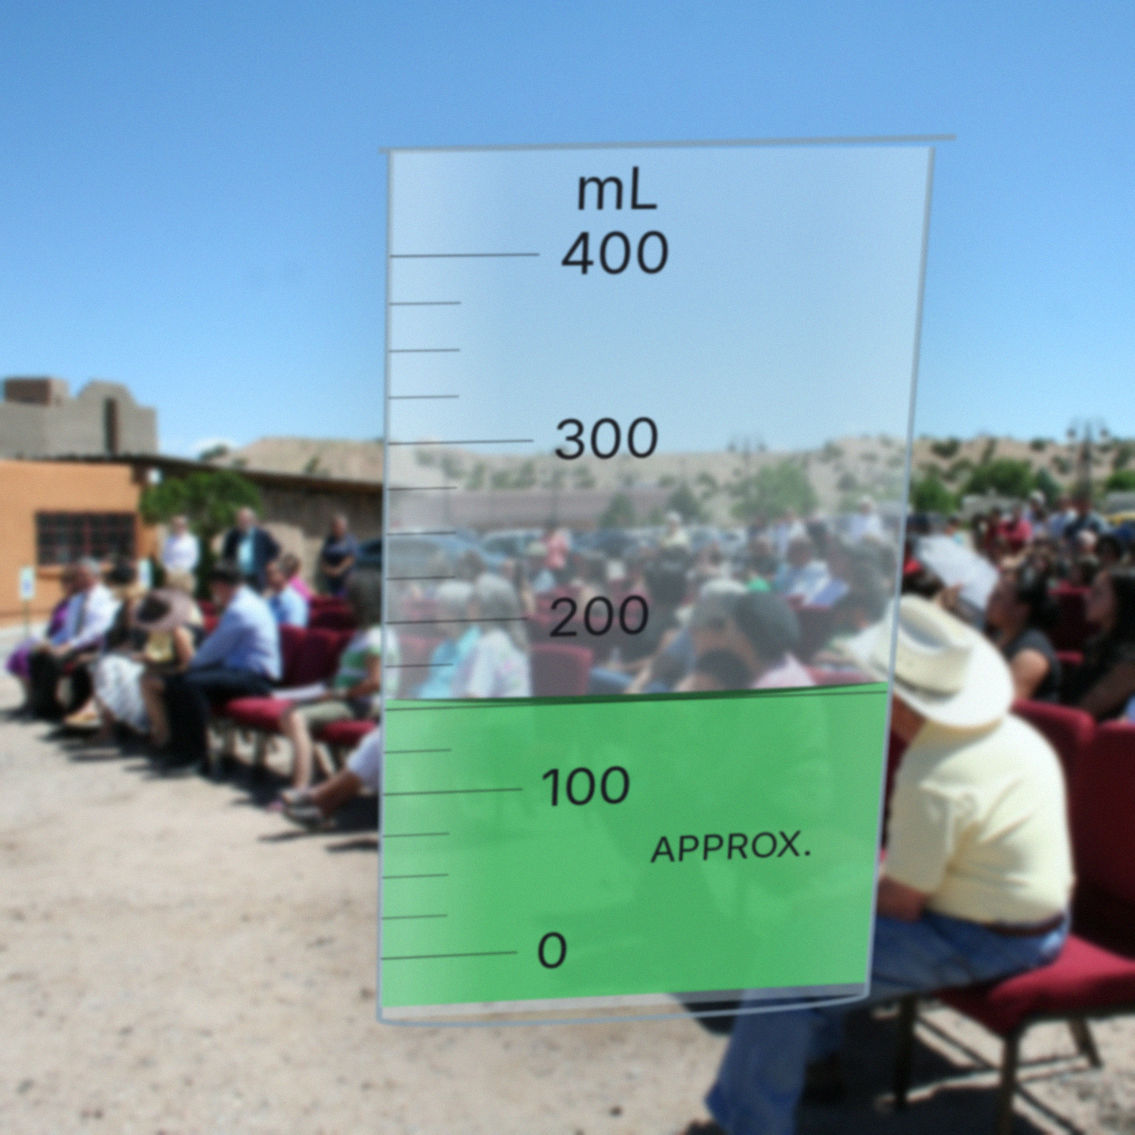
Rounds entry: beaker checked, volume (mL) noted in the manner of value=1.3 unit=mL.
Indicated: value=150 unit=mL
